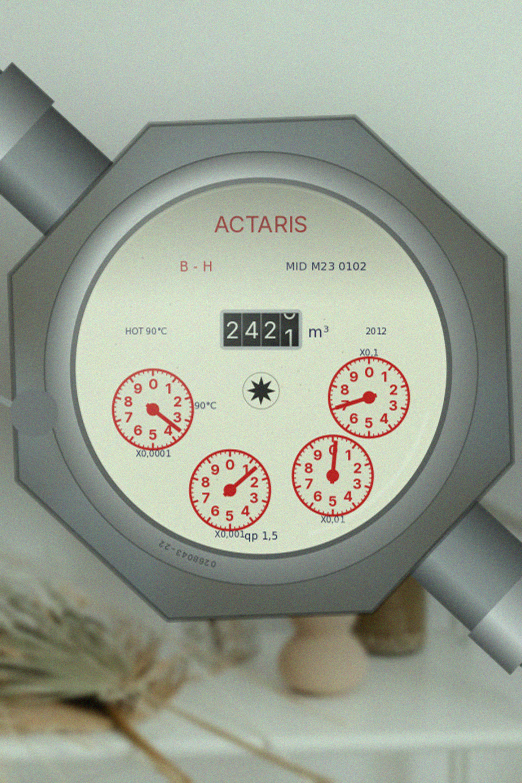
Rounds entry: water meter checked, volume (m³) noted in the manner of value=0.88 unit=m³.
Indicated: value=2420.7013 unit=m³
